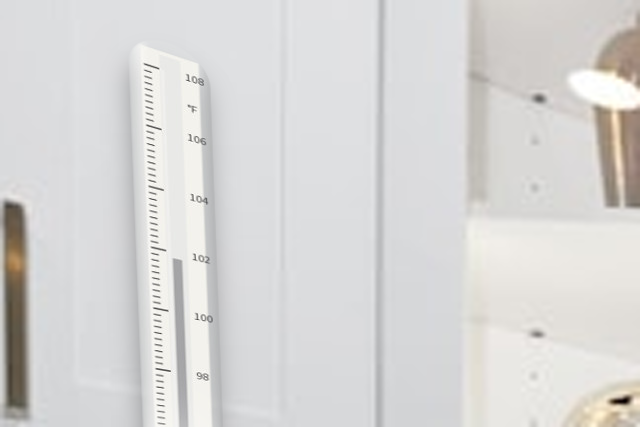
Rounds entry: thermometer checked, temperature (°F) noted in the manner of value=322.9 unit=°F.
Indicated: value=101.8 unit=°F
